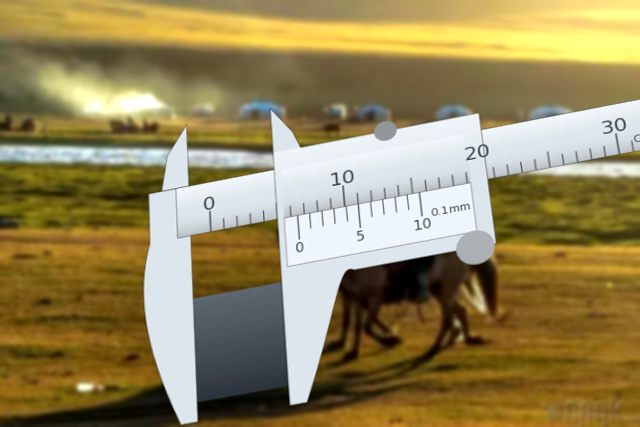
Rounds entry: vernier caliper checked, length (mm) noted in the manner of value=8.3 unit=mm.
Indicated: value=6.5 unit=mm
